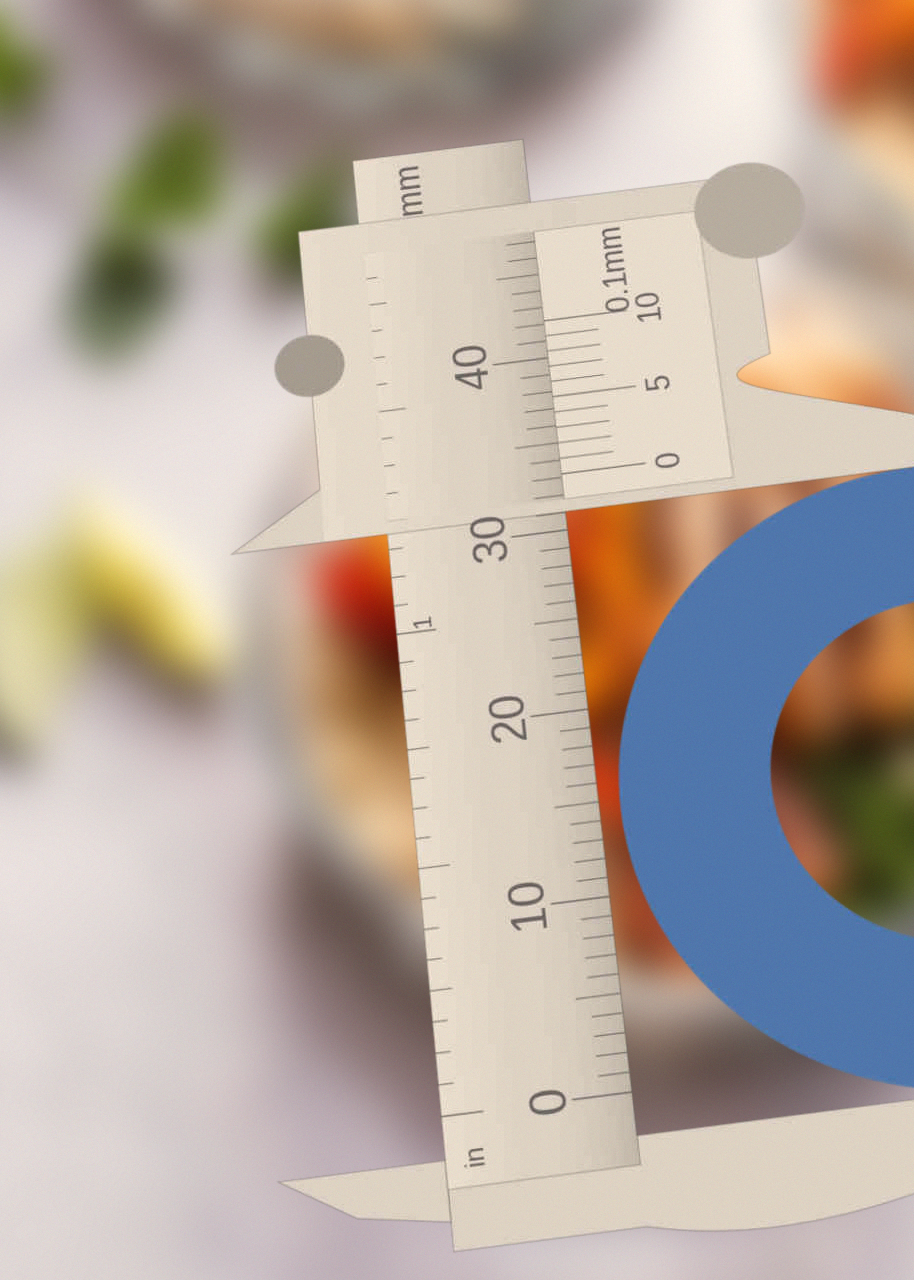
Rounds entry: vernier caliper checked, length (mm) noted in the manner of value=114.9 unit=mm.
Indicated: value=33.2 unit=mm
